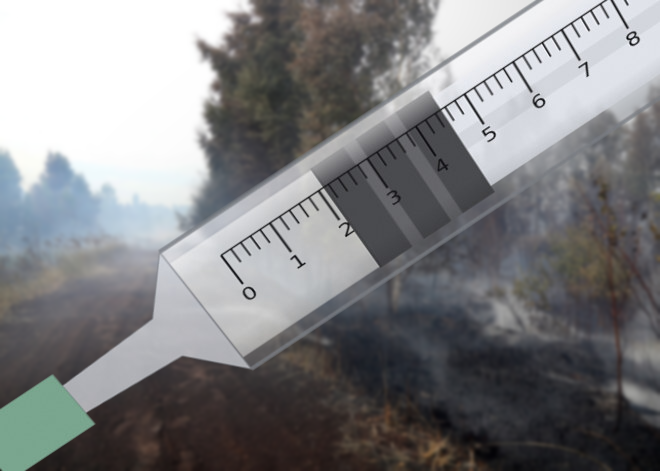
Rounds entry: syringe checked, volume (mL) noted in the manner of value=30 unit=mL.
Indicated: value=2.1 unit=mL
